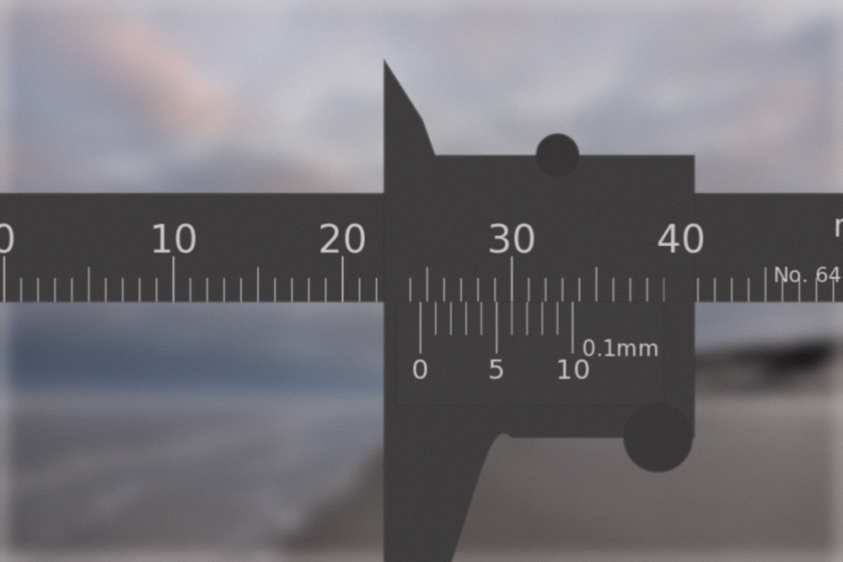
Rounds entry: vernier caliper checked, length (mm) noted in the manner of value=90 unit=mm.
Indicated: value=24.6 unit=mm
